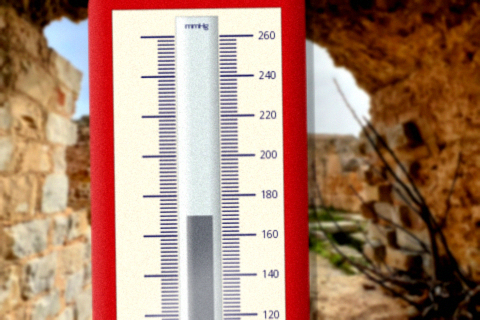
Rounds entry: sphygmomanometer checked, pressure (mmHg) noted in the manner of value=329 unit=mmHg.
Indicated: value=170 unit=mmHg
